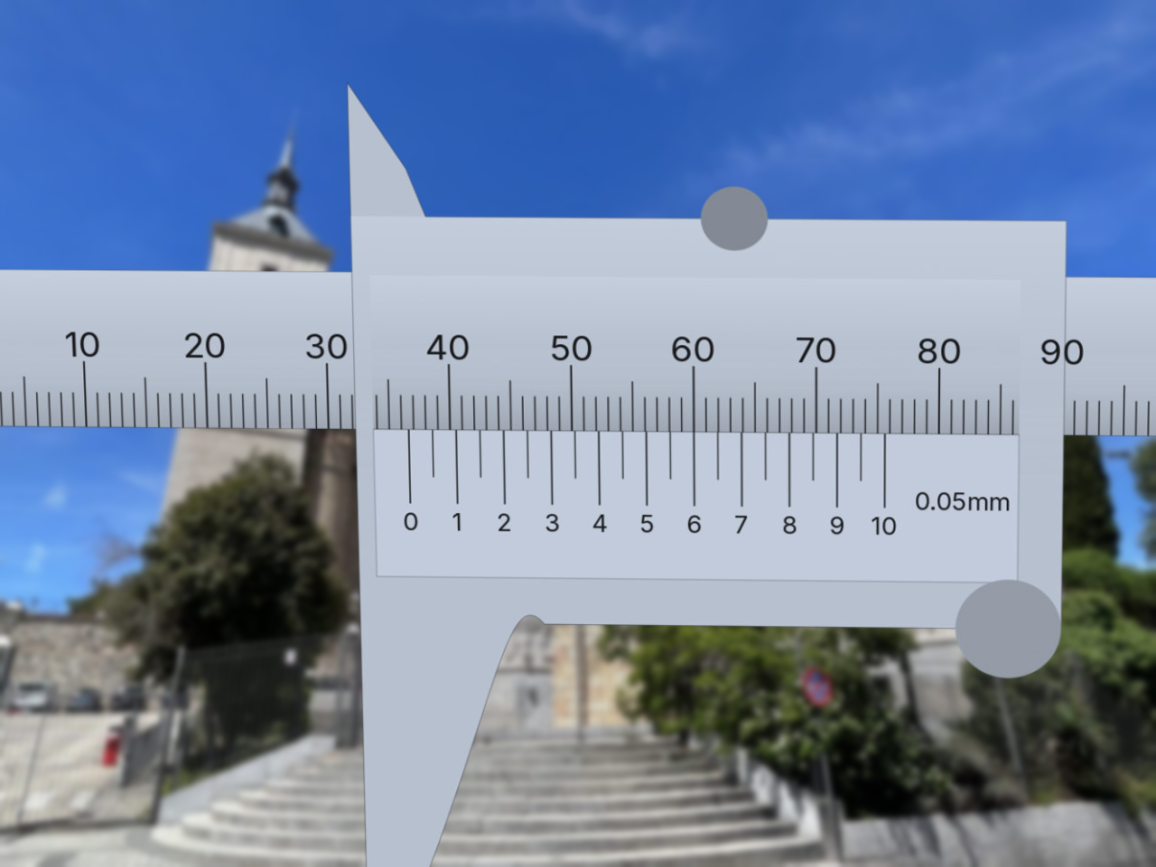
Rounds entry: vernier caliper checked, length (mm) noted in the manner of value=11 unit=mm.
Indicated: value=36.6 unit=mm
